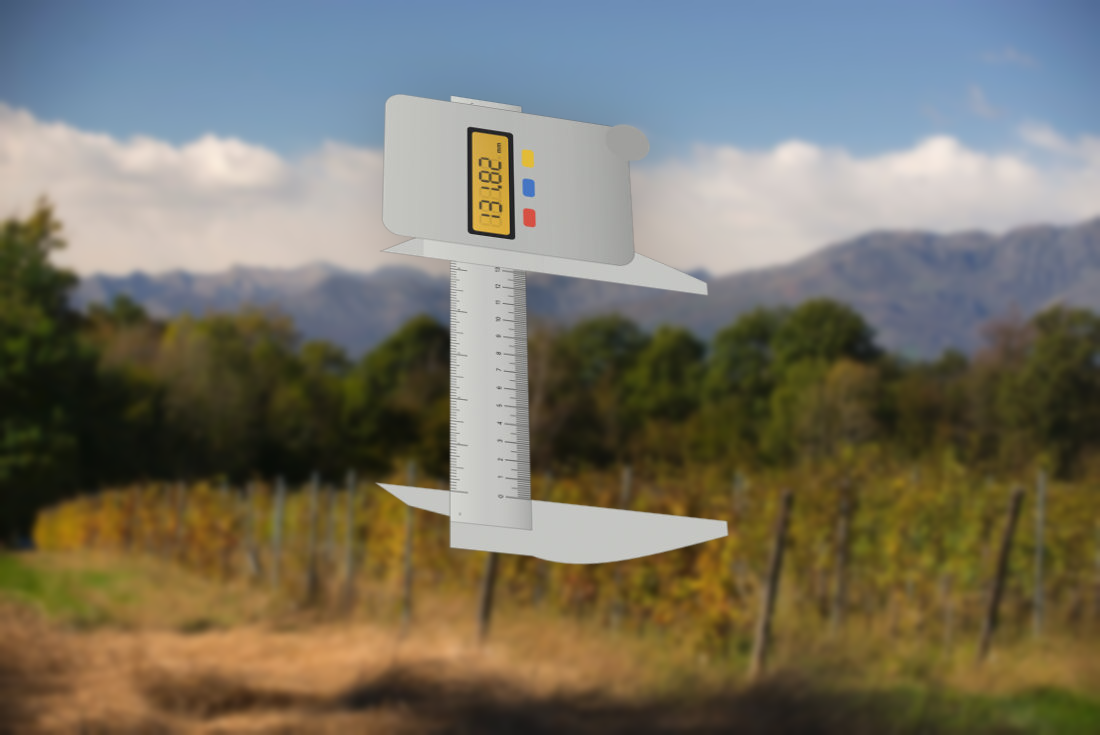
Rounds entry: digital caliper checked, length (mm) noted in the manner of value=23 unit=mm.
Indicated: value=131.82 unit=mm
